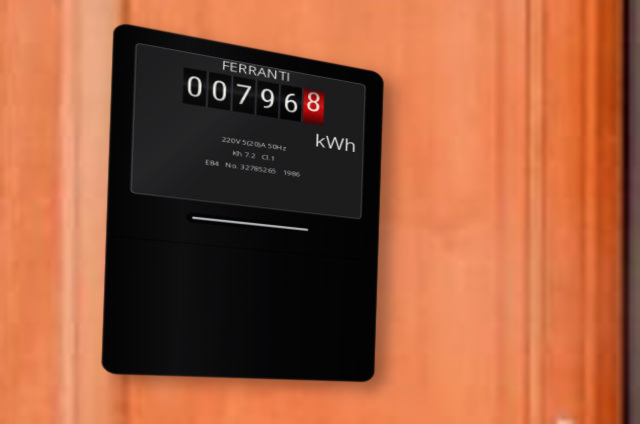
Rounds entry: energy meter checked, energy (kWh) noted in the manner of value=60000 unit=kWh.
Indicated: value=796.8 unit=kWh
